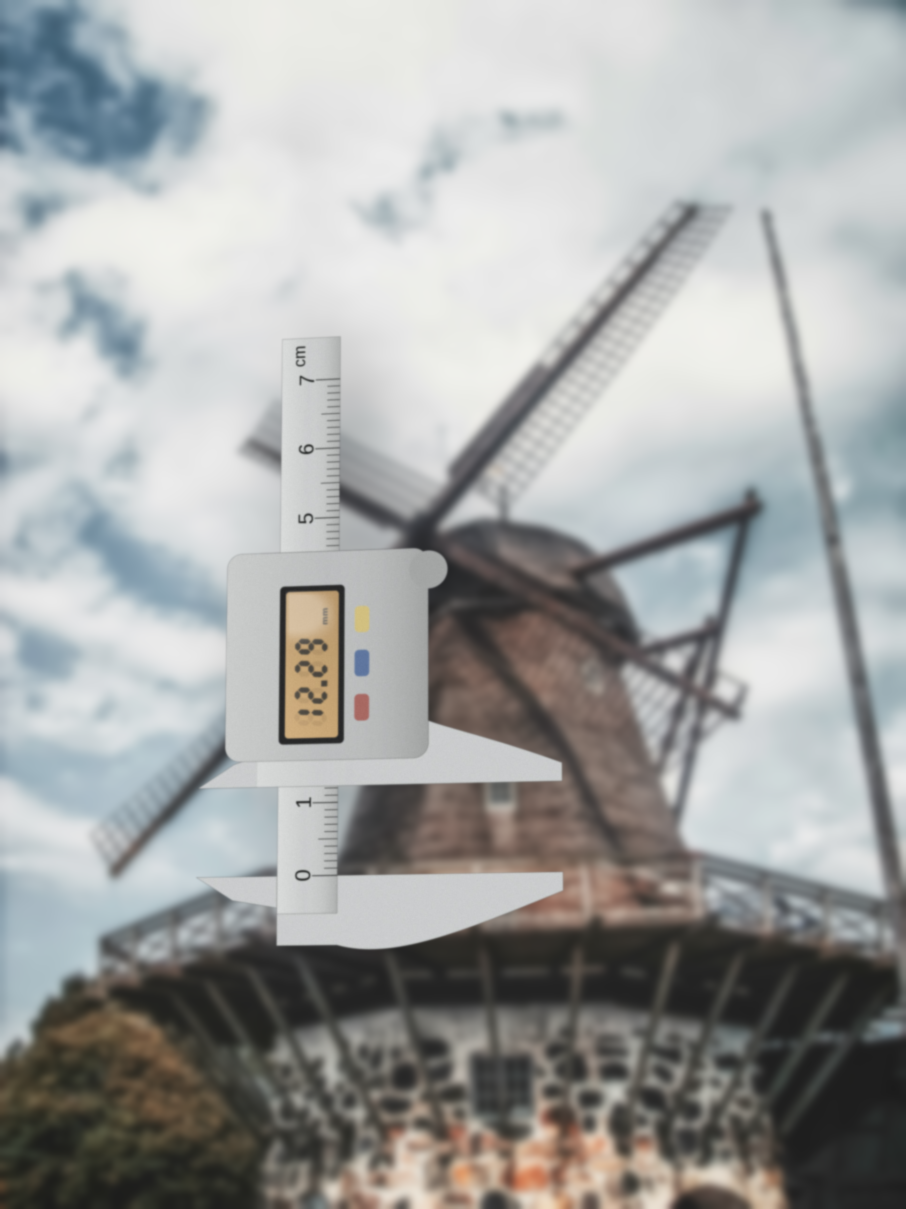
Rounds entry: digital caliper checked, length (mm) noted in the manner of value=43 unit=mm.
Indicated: value=12.29 unit=mm
